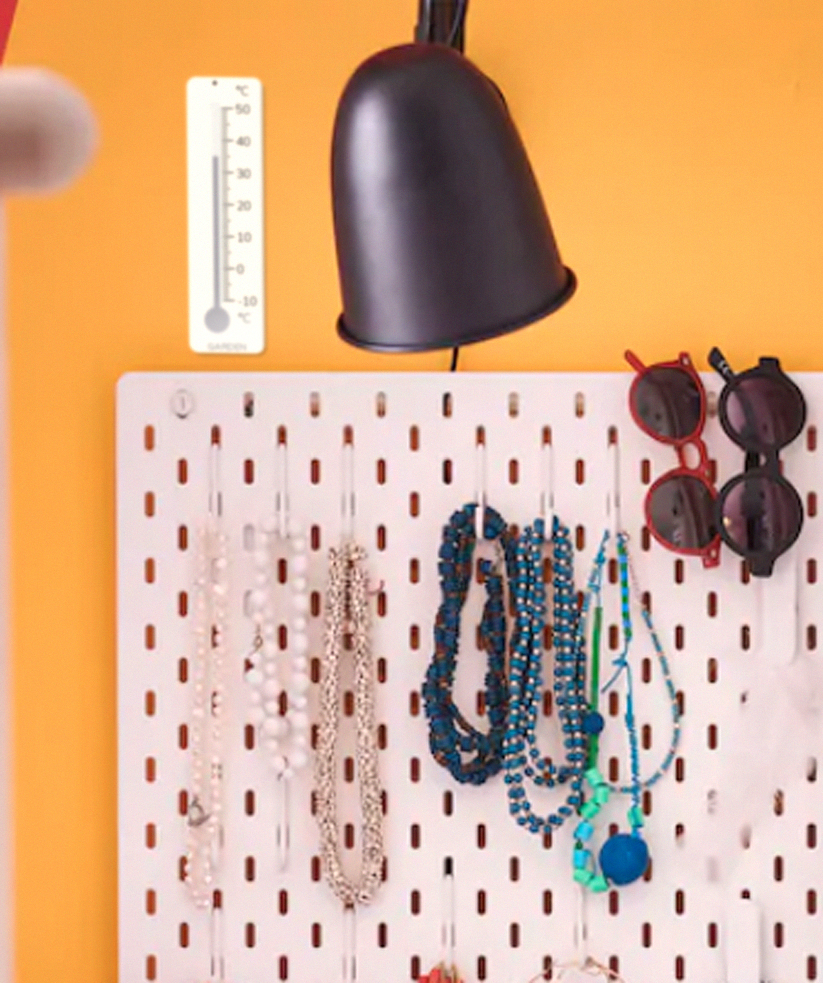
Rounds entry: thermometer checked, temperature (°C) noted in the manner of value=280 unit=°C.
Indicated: value=35 unit=°C
